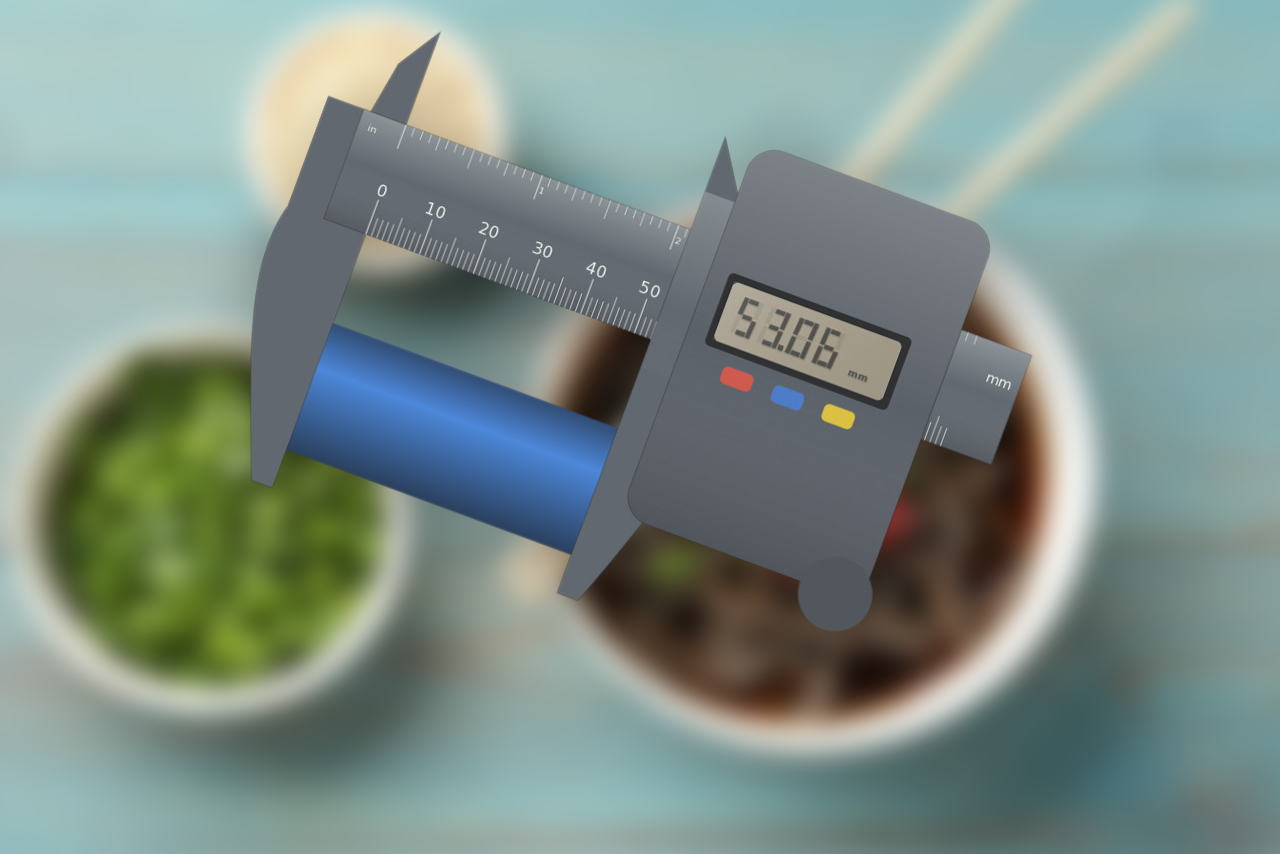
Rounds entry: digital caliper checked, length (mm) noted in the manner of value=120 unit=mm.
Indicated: value=53.06 unit=mm
